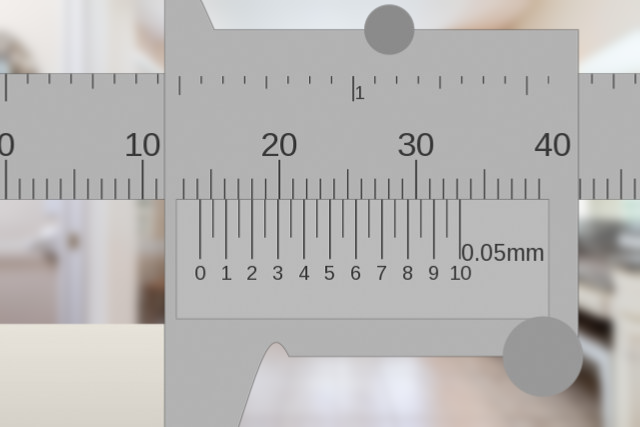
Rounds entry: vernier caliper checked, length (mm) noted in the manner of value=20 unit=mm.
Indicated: value=14.2 unit=mm
